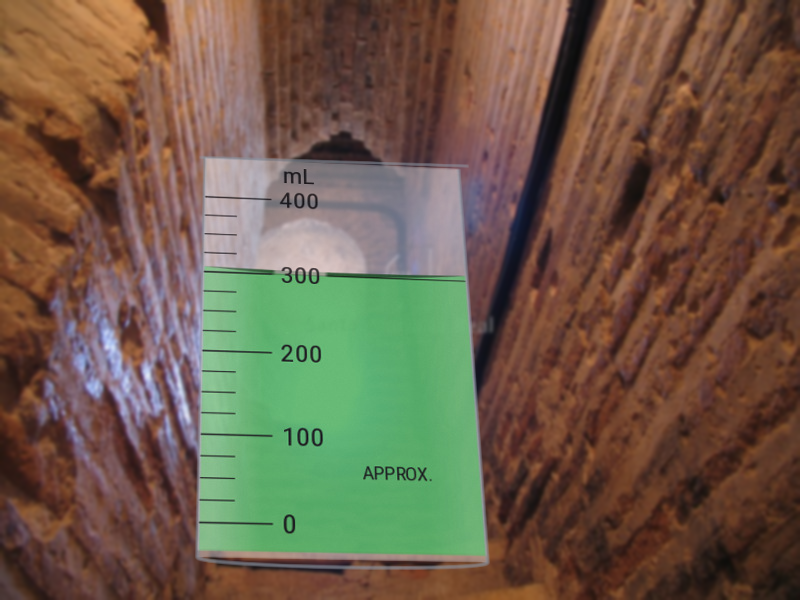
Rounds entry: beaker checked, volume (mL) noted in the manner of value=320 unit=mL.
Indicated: value=300 unit=mL
